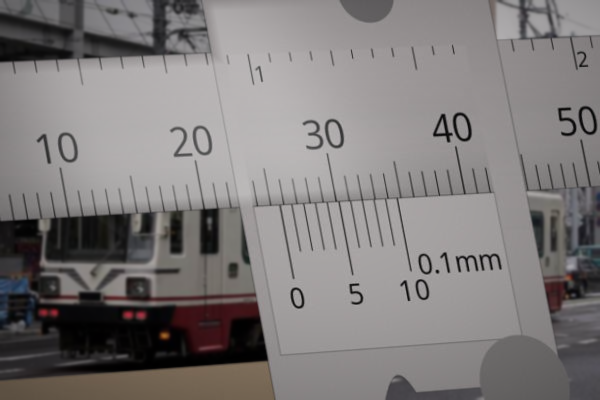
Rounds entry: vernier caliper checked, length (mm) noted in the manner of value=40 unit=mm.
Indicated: value=25.7 unit=mm
